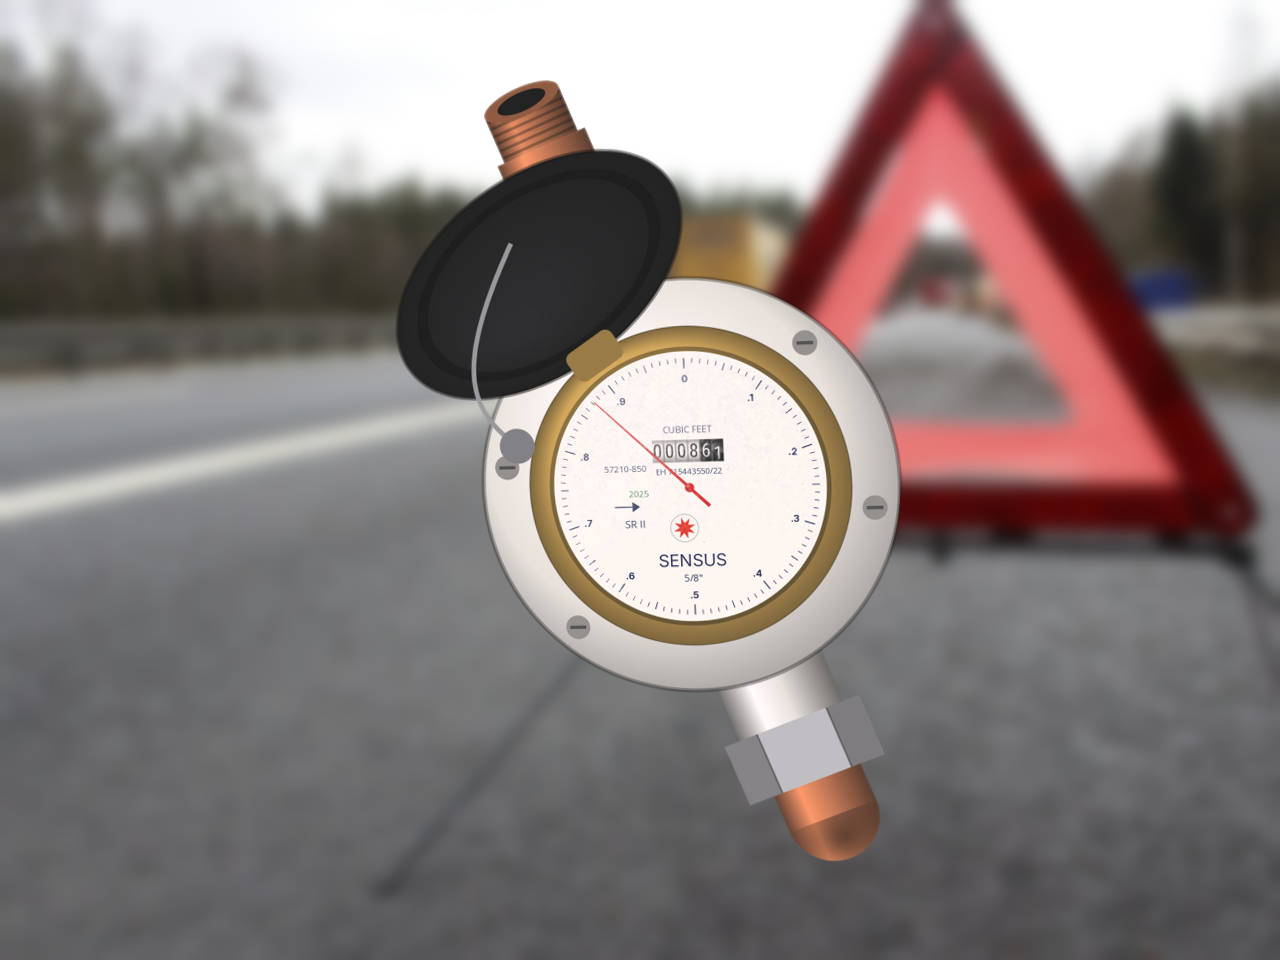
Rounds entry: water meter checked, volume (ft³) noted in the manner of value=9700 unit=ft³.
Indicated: value=860.87 unit=ft³
